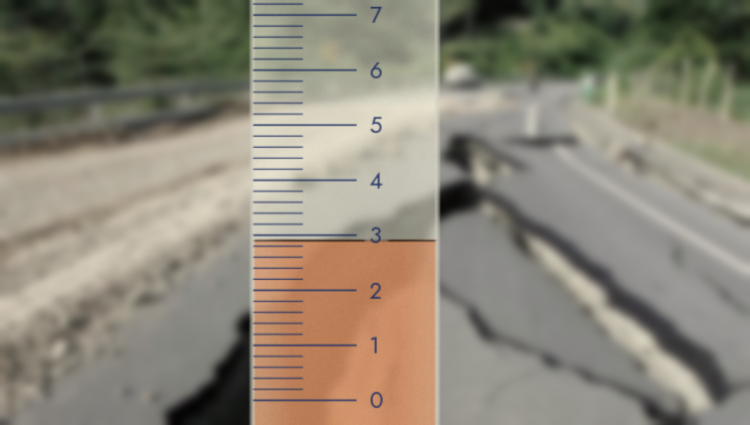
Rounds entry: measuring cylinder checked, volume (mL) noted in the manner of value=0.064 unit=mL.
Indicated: value=2.9 unit=mL
